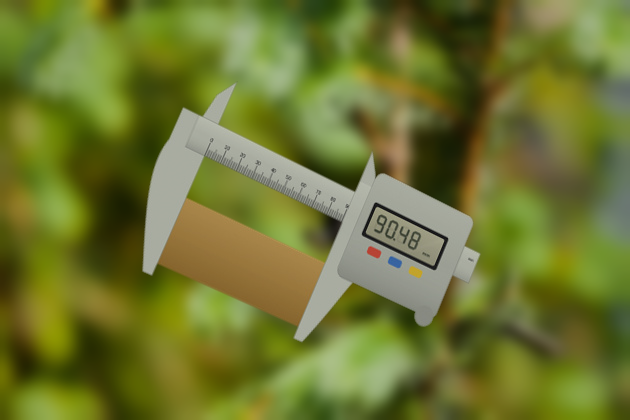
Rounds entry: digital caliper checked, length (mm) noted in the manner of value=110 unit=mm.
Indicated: value=90.48 unit=mm
